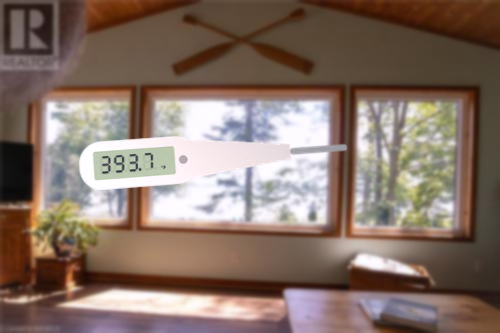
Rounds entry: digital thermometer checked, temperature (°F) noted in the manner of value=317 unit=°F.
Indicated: value=393.7 unit=°F
